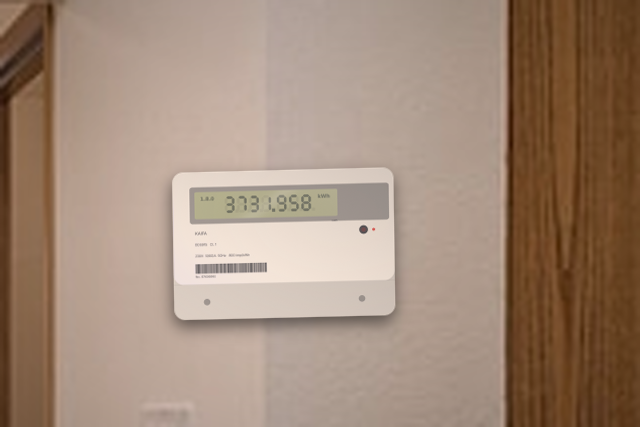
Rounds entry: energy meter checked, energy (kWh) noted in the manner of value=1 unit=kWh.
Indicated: value=3731.958 unit=kWh
